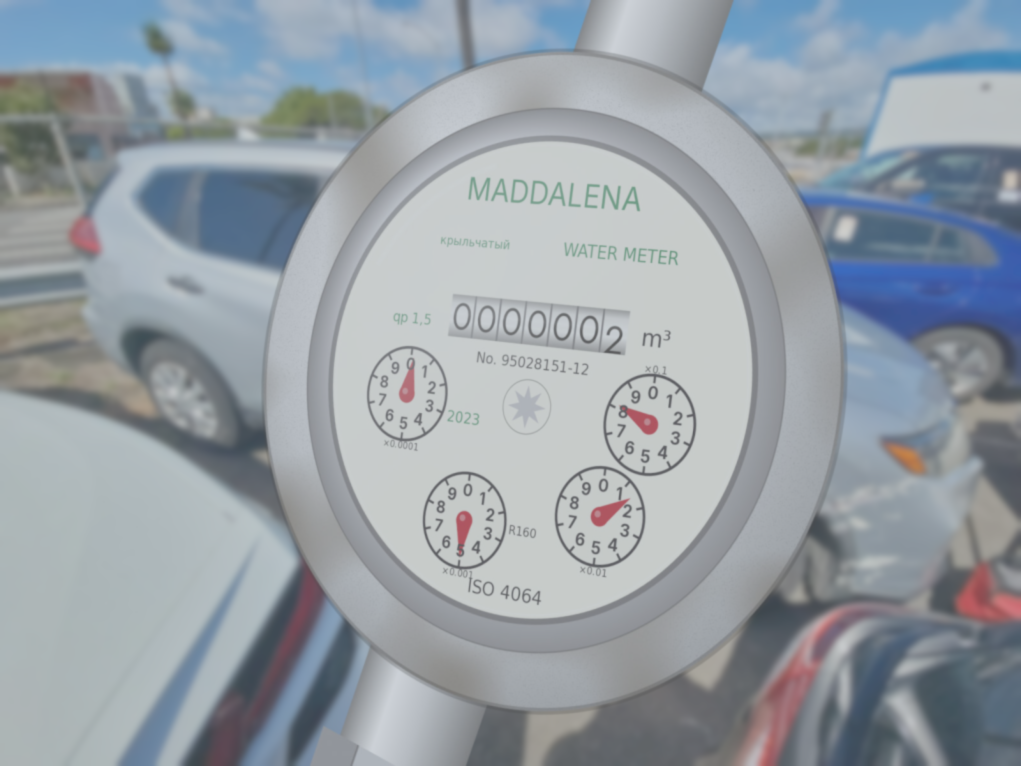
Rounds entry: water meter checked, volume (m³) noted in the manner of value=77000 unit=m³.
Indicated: value=1.8150 unit=m³
